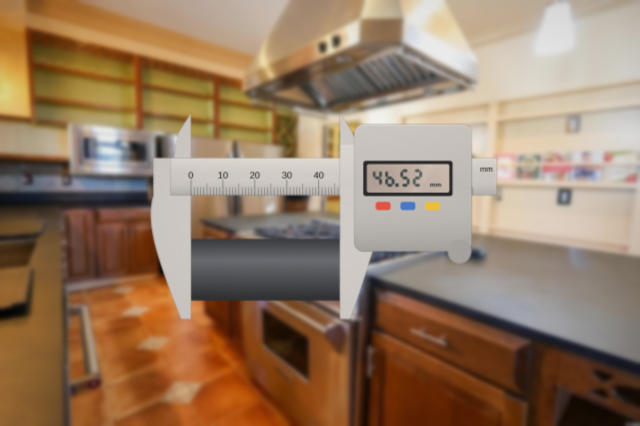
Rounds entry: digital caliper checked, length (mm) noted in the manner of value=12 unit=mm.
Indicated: value=46.52 unit=mm
